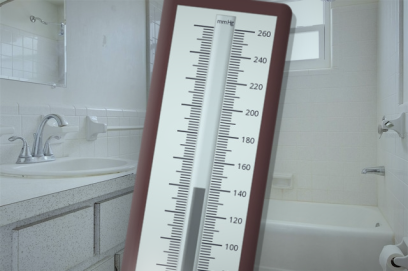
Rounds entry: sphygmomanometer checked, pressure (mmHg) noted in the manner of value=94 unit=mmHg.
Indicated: value=140 unit=mmHg
